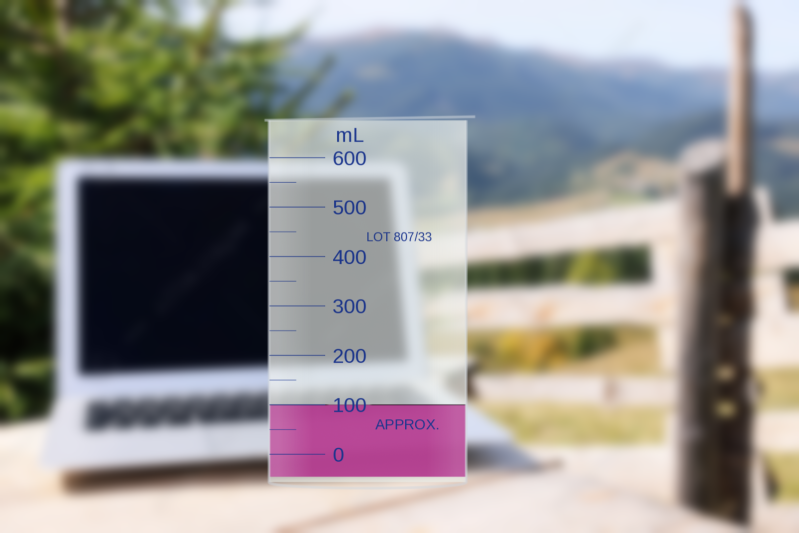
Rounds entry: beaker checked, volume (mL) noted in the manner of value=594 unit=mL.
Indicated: value=100 unit=mL
